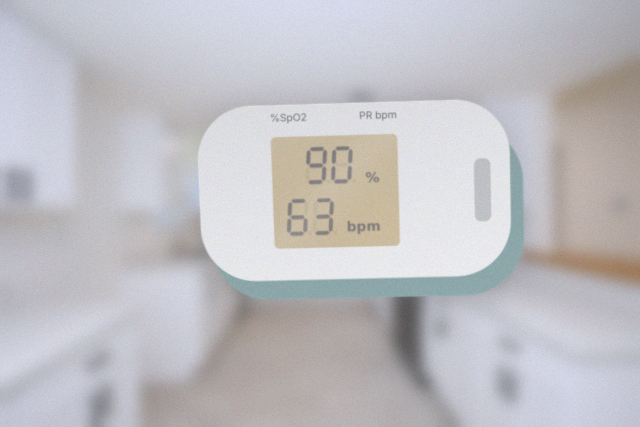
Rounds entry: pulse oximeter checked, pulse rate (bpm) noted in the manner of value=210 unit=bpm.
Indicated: value=63 unit=bpm
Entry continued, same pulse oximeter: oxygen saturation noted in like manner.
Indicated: value=90 unit=%
